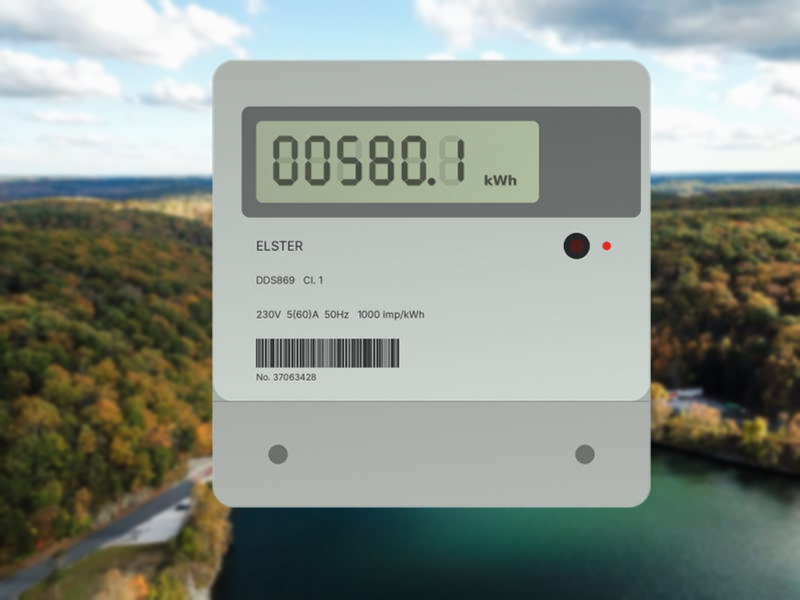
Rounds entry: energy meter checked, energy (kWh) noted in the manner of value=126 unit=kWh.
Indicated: value=580.1 unit=kWh
